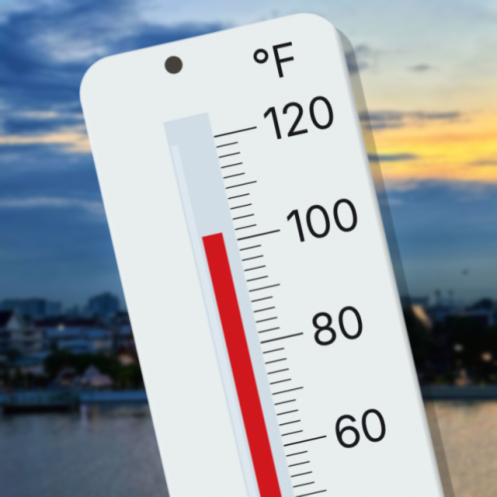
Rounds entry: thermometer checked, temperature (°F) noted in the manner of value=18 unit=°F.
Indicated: value=102 unit=°F
